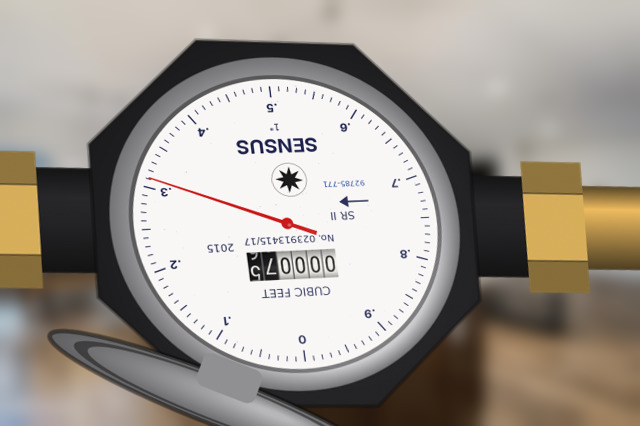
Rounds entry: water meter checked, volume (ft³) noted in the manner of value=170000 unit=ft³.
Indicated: value=75.31 unit=ft³
